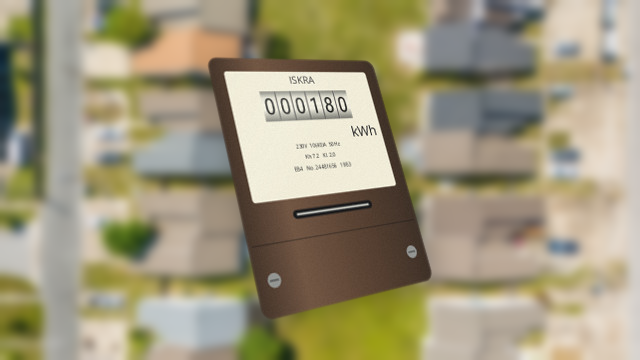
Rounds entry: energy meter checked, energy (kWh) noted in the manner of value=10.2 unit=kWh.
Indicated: value=180 unit=kWh
